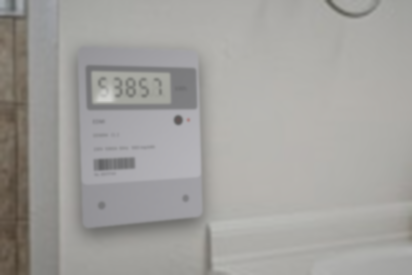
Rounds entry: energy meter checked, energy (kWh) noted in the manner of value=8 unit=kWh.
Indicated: value=53857 unit=kWh
